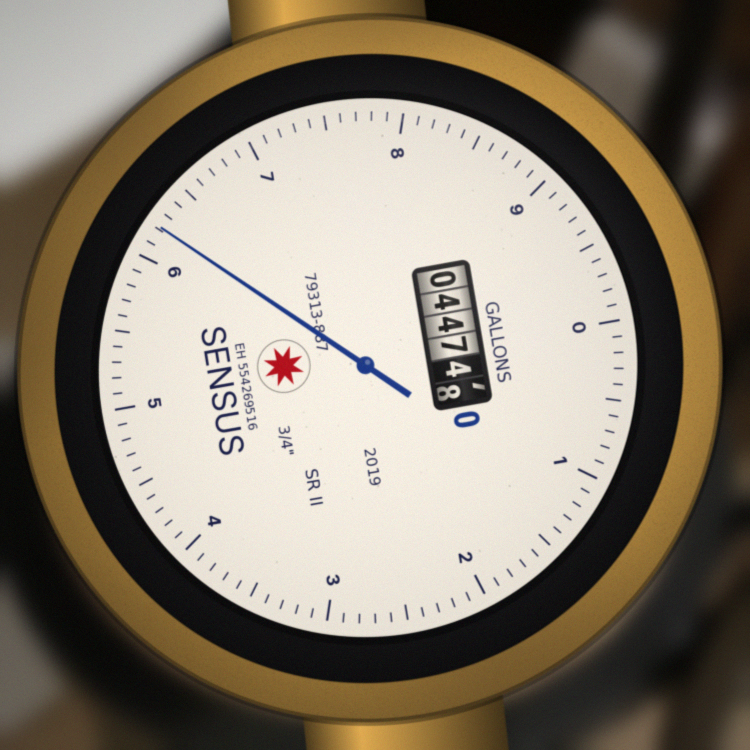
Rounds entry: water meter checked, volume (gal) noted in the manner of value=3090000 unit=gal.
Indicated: value=447476.2 unit=gal
